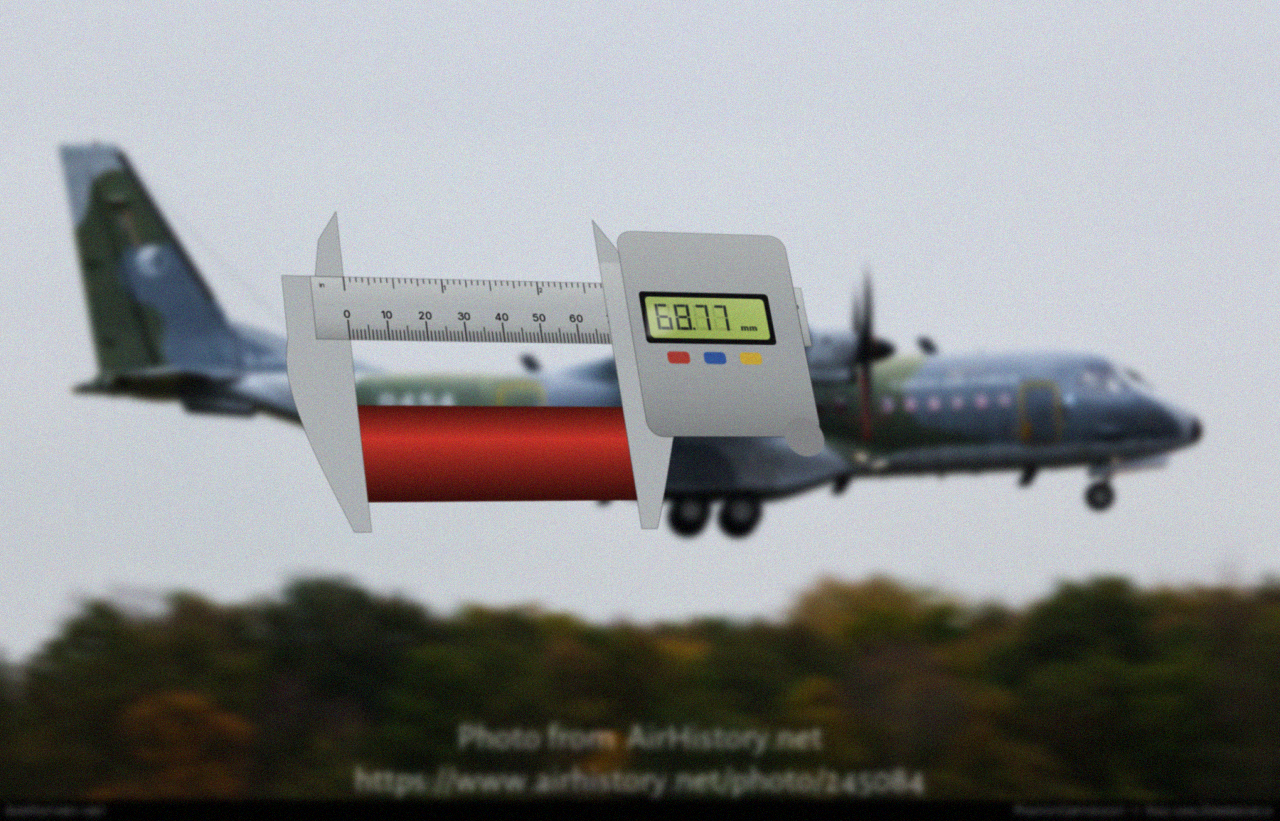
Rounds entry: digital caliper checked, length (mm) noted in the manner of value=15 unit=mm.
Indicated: value=68.77 unit=mm
